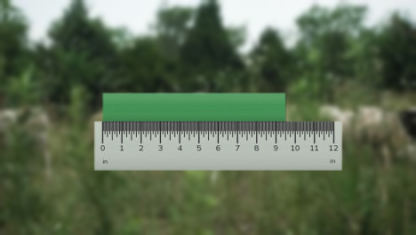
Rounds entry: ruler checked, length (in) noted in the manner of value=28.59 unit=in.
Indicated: value=9.5 unit=in
